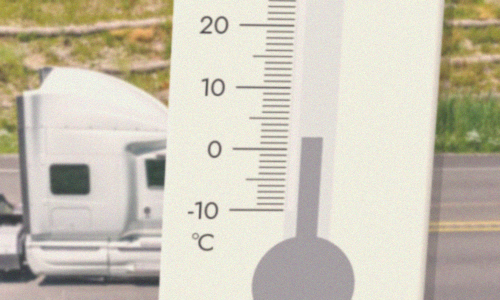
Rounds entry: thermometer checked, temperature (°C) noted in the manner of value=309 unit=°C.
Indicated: value=2 unit=°C
